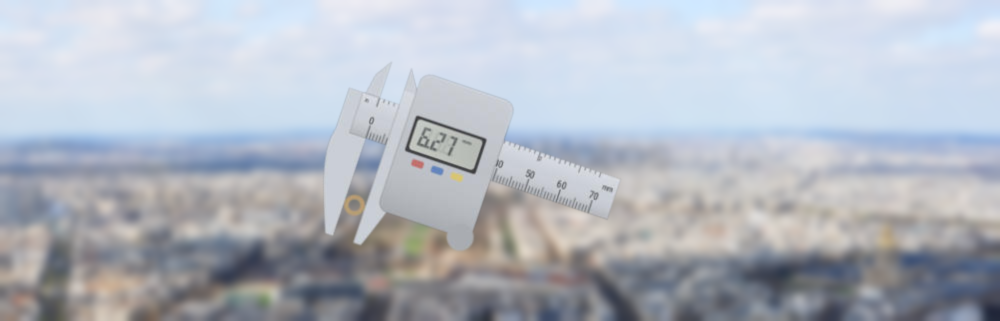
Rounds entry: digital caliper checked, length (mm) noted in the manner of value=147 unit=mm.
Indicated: value=6.27 unit=mm
